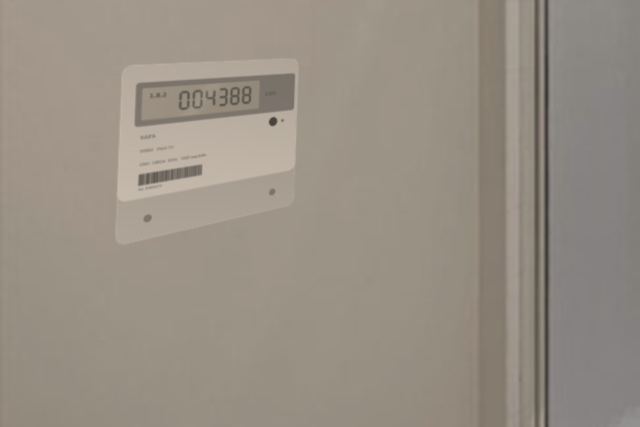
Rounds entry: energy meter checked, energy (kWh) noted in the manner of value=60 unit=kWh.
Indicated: value=4388 unit=kWh
